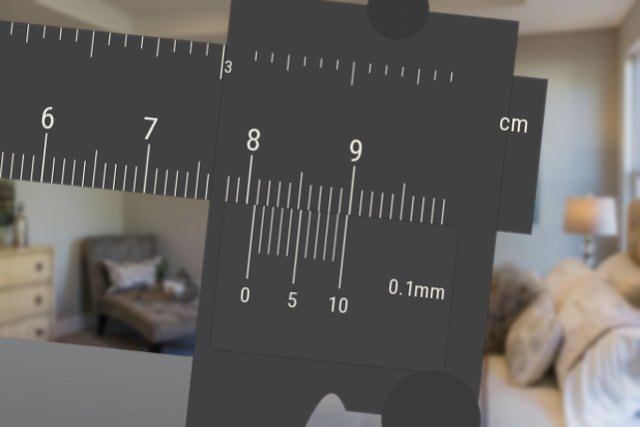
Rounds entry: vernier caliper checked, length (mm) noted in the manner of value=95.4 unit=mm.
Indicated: value=80.8 unit=mm
